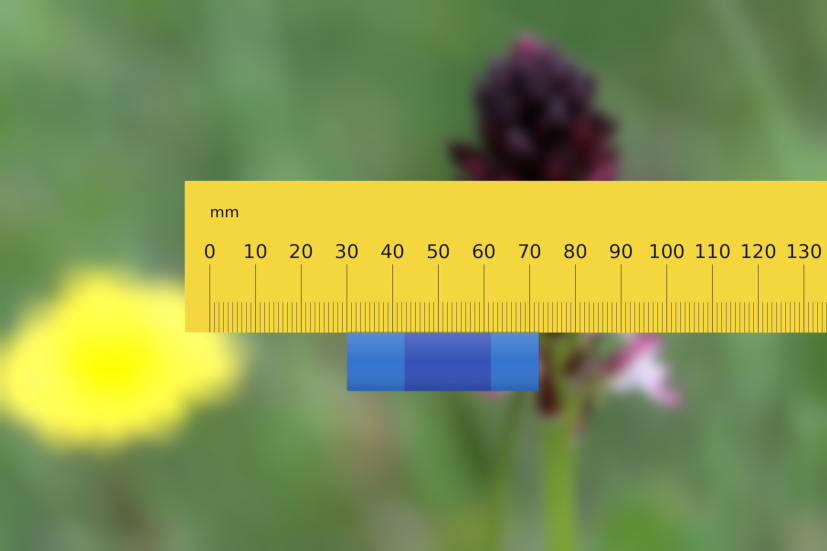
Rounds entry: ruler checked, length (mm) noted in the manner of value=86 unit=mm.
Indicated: value=42 unit=mm
